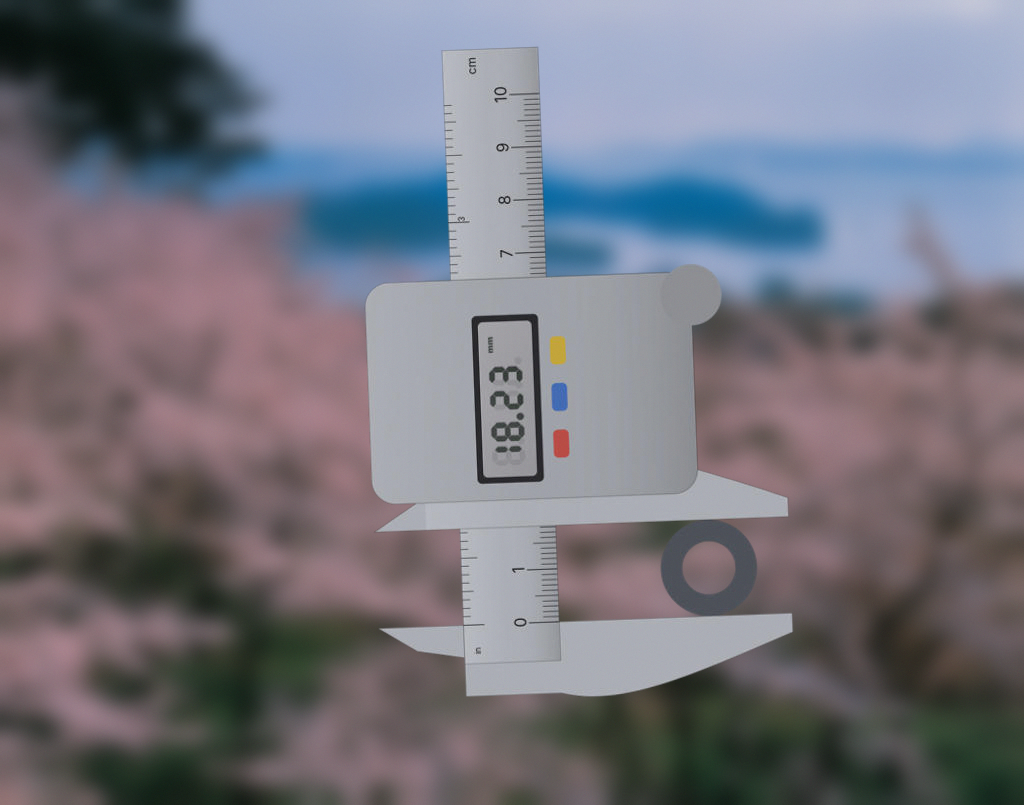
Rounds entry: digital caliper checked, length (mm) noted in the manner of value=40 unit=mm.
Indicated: value=18.23 unit=mm
